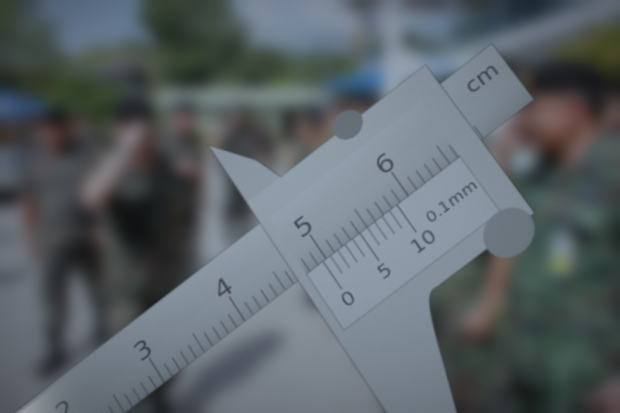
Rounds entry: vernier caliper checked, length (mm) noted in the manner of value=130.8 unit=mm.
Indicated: value=49.6 unit=mm
